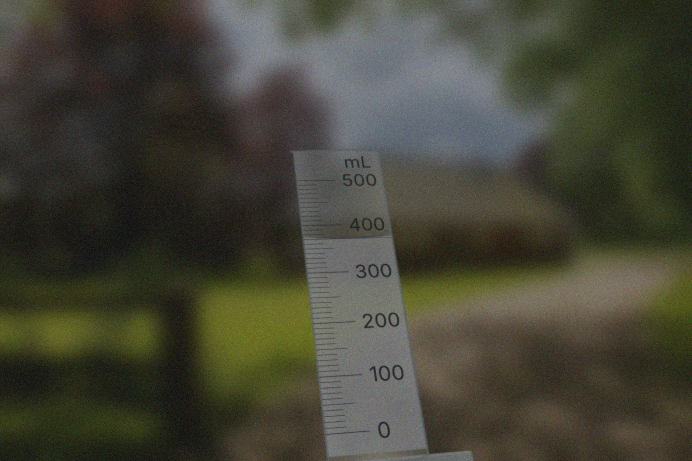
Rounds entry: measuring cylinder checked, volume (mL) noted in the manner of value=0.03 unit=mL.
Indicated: value=370 unit=mL
